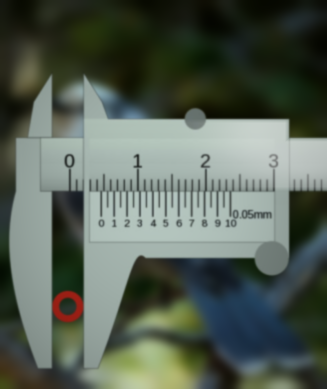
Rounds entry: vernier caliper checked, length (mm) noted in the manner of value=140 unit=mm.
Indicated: value=4.6 unit=mm
